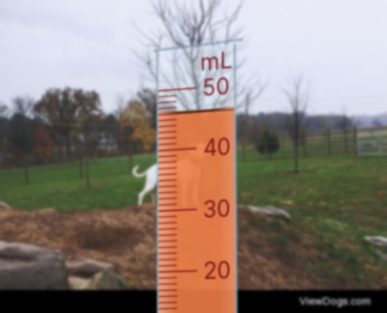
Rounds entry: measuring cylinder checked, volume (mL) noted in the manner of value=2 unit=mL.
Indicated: value=46 unit=mL
